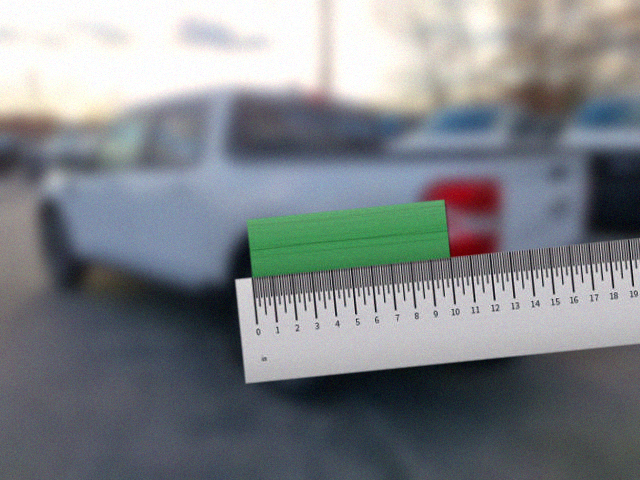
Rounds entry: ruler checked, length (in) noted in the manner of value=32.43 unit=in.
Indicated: value=10 unit=in
